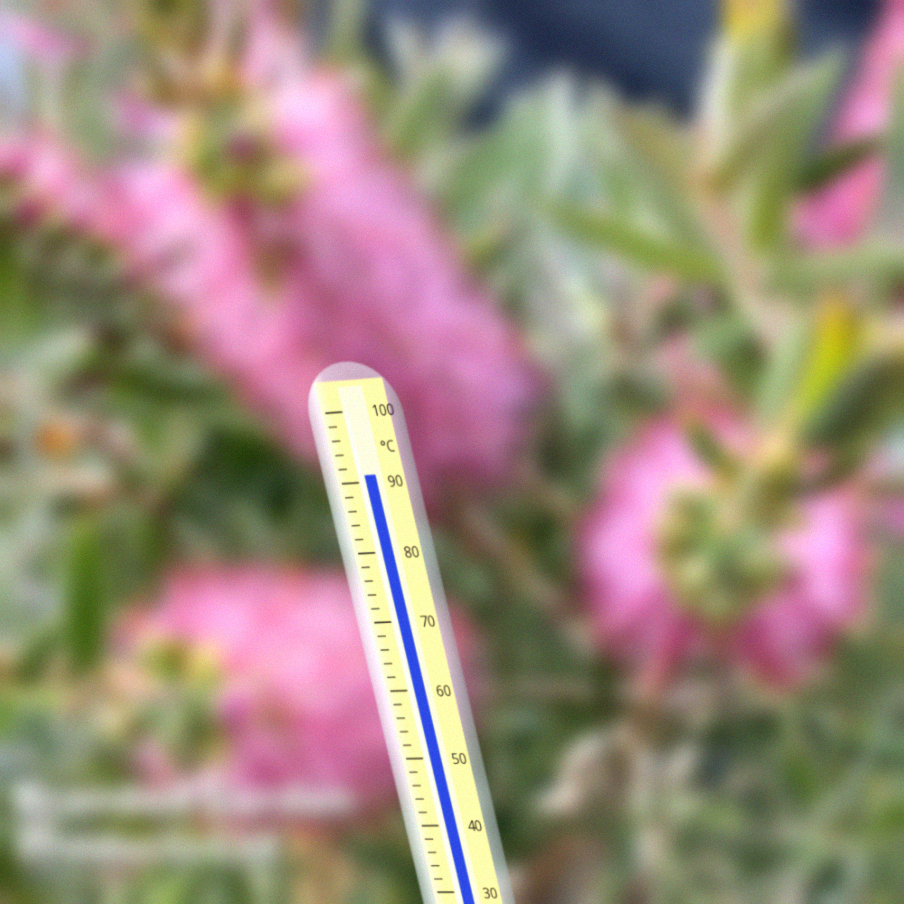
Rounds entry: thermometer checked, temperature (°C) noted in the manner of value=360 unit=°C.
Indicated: value=91 unit=°C
